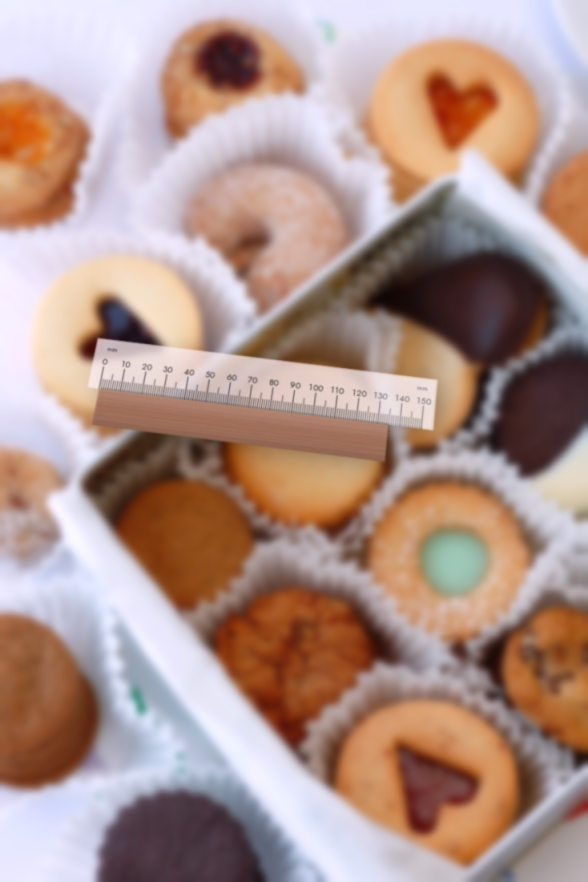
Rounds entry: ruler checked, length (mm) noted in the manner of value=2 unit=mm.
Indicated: value=135 unit=mm
